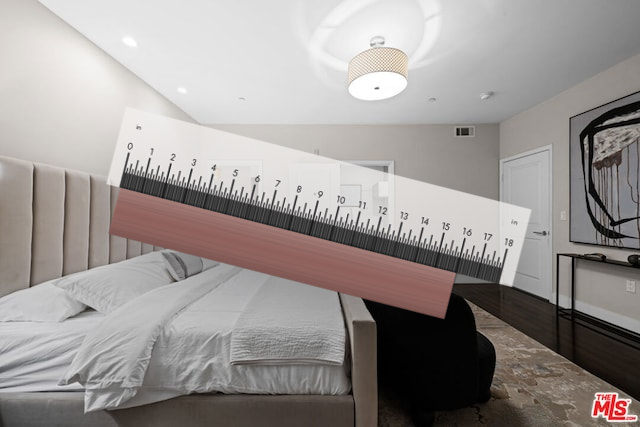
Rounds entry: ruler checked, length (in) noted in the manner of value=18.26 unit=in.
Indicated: value=16 unit=in
